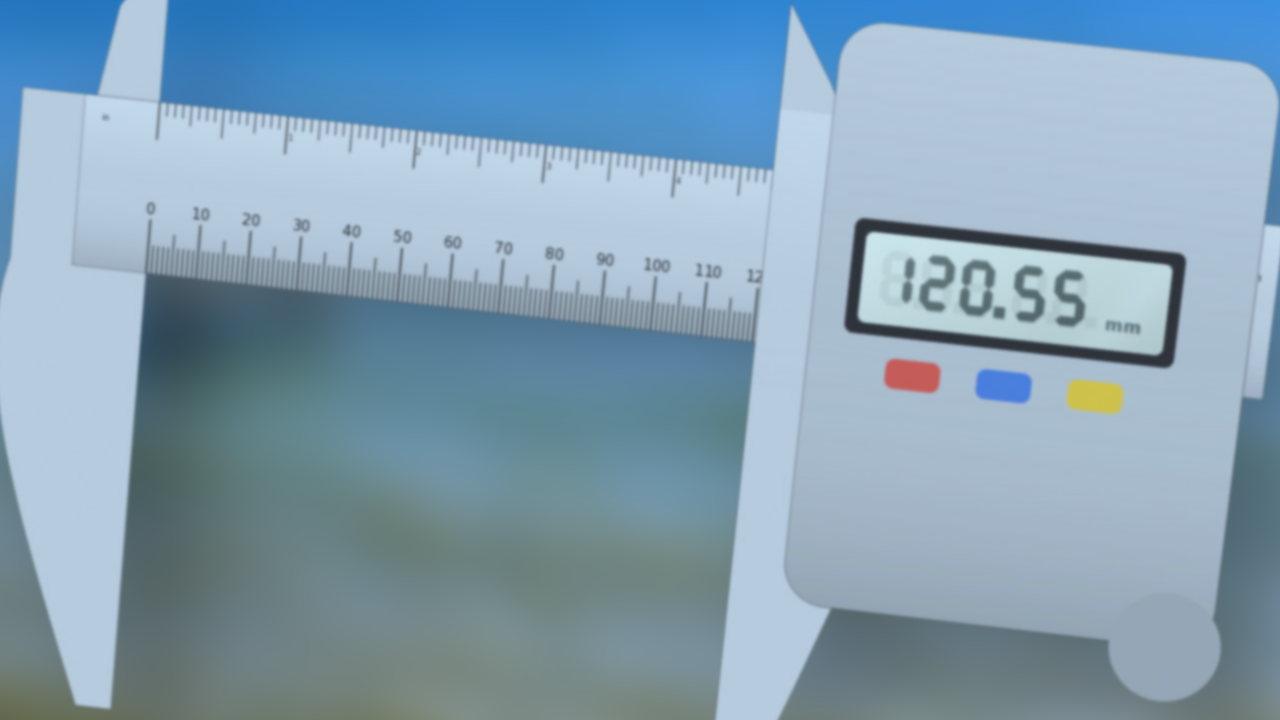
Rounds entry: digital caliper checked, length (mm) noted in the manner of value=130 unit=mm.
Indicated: value=120.55 unit=mm
